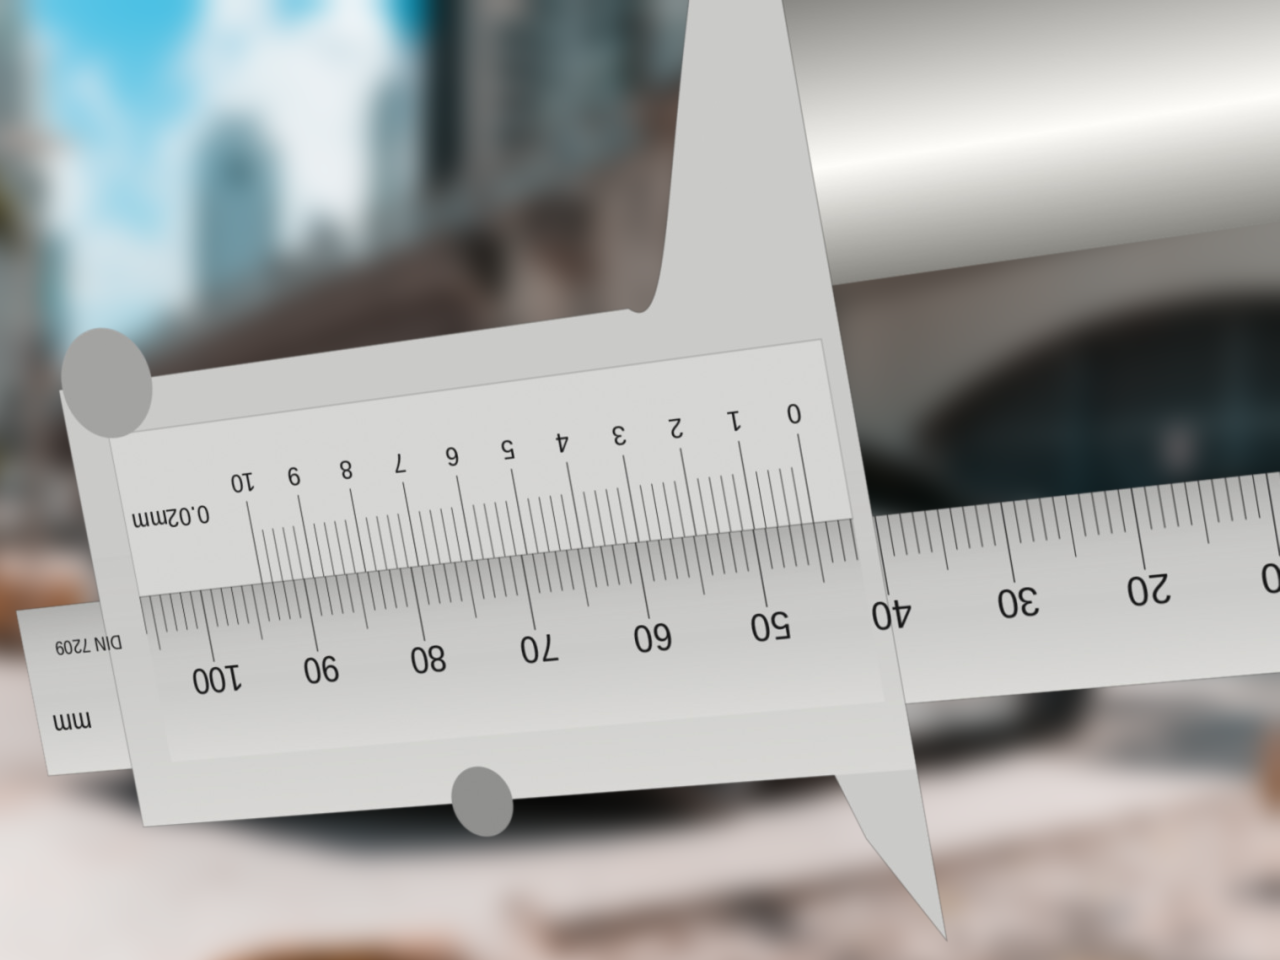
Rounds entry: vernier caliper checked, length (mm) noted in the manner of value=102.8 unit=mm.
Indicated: value=45.0 unit=mm
